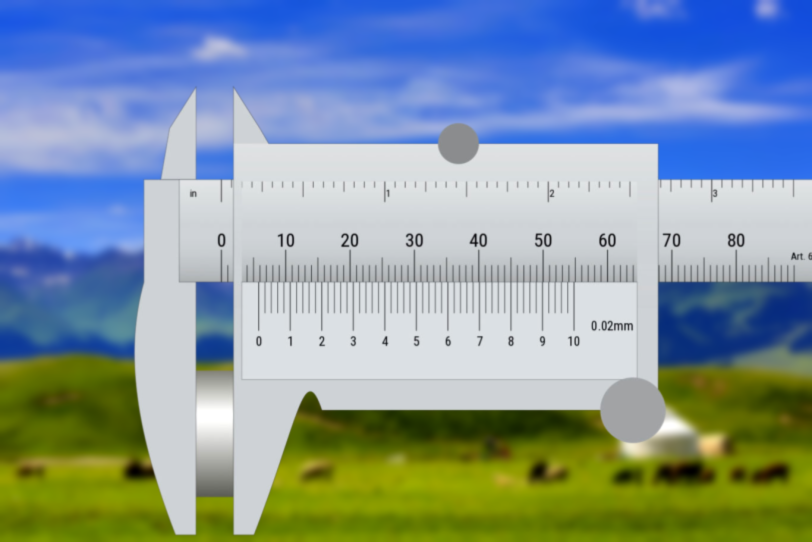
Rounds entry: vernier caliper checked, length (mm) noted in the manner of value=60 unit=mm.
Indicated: value=5.8 unit=mm
